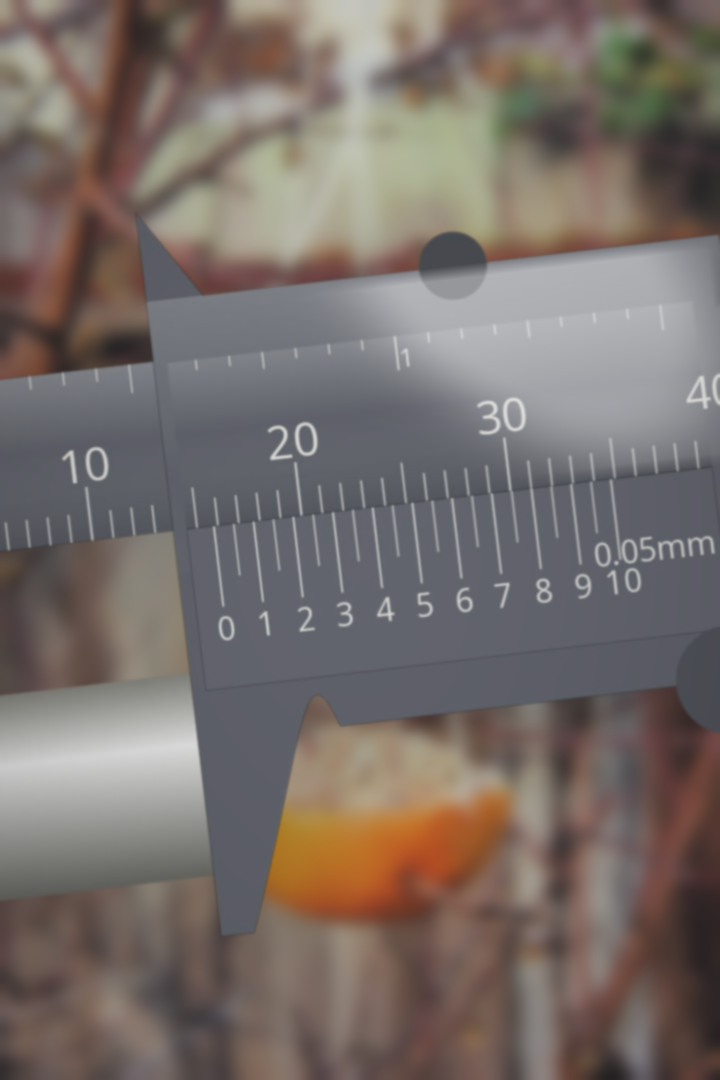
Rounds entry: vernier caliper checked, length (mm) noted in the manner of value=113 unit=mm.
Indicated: value=15.8 unit=mm
